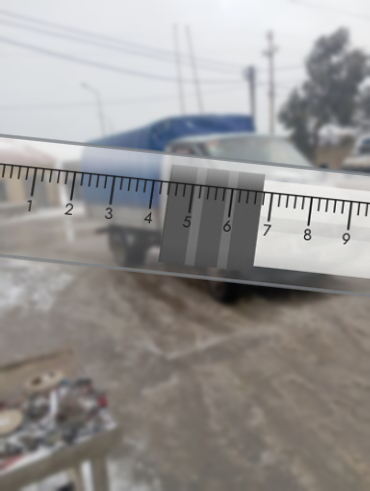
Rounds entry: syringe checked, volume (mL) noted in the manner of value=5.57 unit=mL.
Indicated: value=4.4 unit=mL
